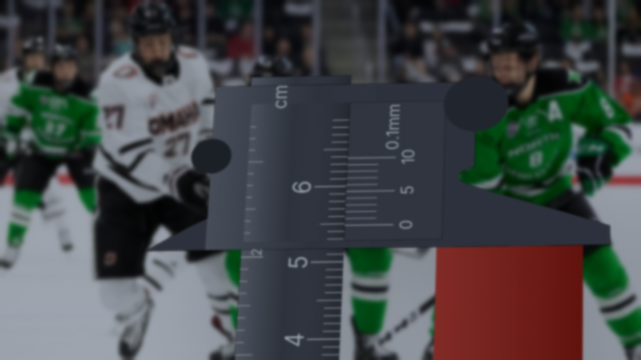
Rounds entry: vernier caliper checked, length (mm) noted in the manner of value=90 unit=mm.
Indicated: value=54.8 unit=mm
